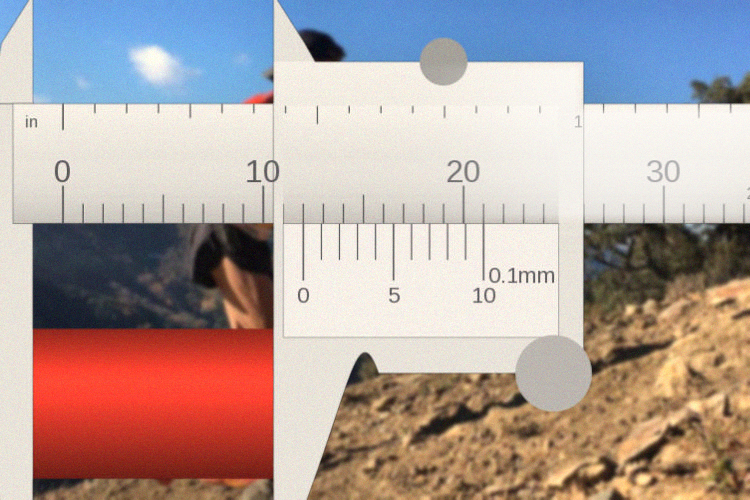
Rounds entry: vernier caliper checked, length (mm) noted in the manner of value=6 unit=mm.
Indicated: value=12.0 unit=mm
